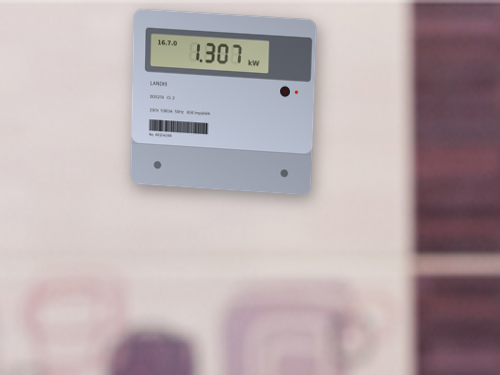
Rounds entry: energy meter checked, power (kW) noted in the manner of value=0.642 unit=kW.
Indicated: value=1.307 unit=kW
